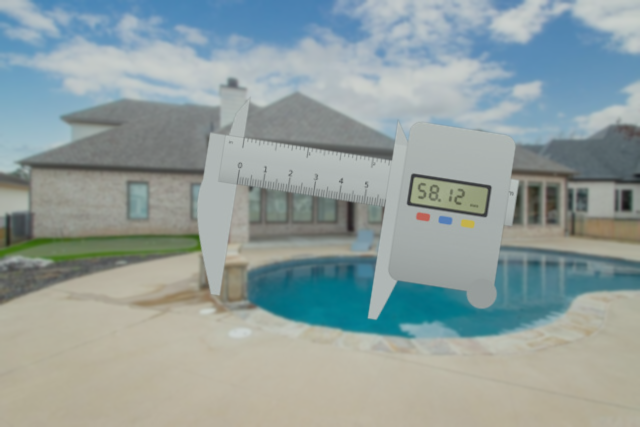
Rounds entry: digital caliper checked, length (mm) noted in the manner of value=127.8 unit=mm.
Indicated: value=58.12 unit=mm
